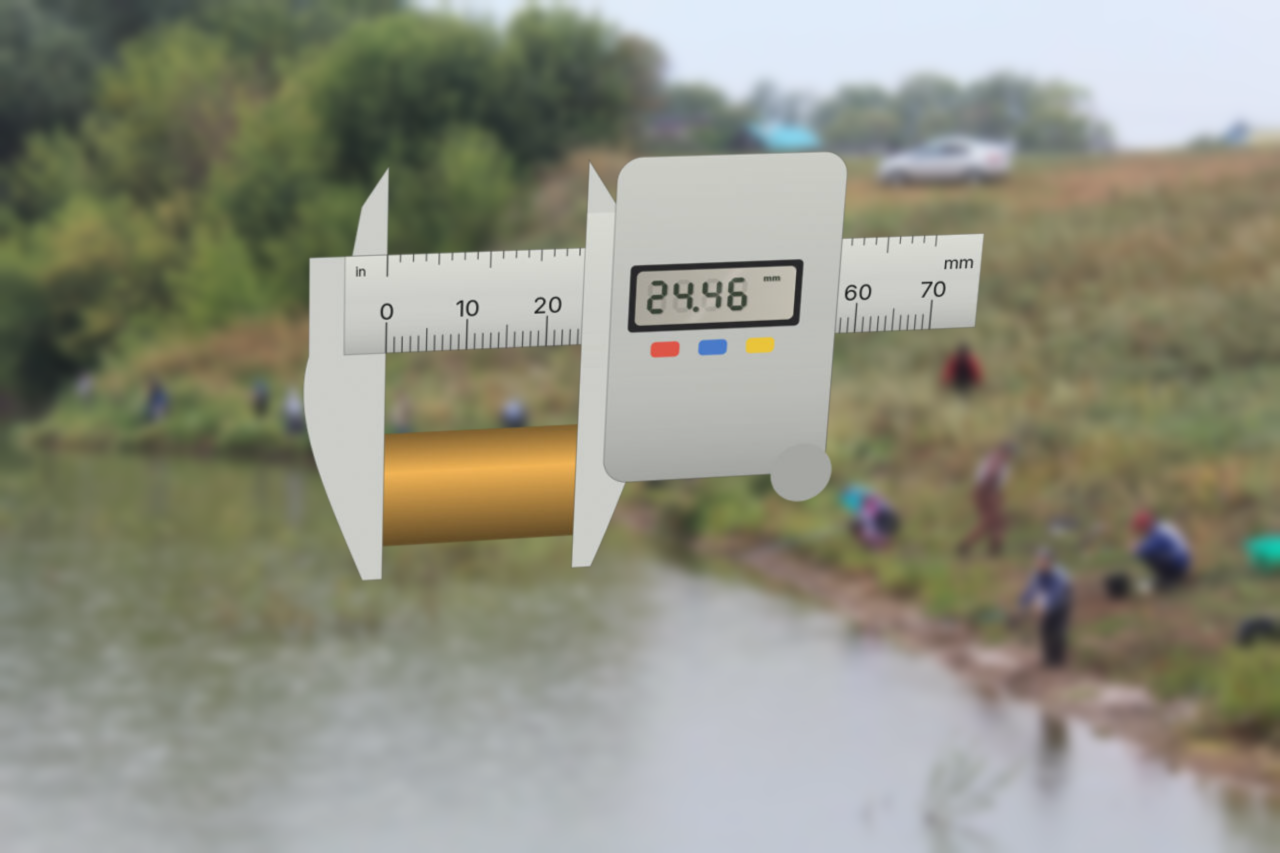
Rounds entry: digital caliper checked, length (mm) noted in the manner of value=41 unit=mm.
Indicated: value=24.46 unit=mm
